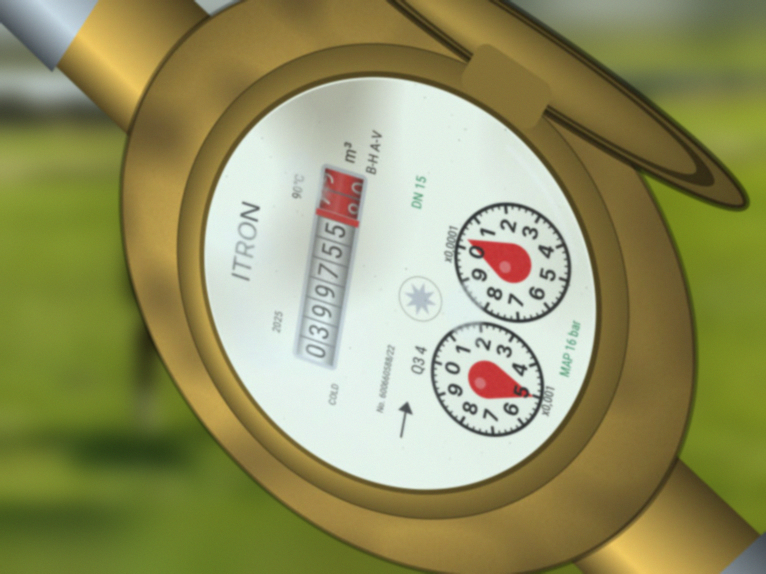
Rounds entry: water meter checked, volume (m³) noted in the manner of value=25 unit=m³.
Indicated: value=399755.7950 unit=m³
